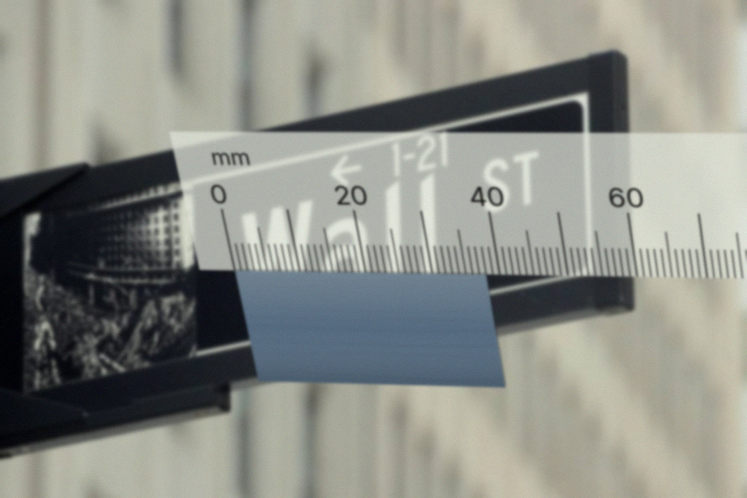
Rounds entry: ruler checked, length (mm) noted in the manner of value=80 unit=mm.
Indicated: value=38 unit=mm
